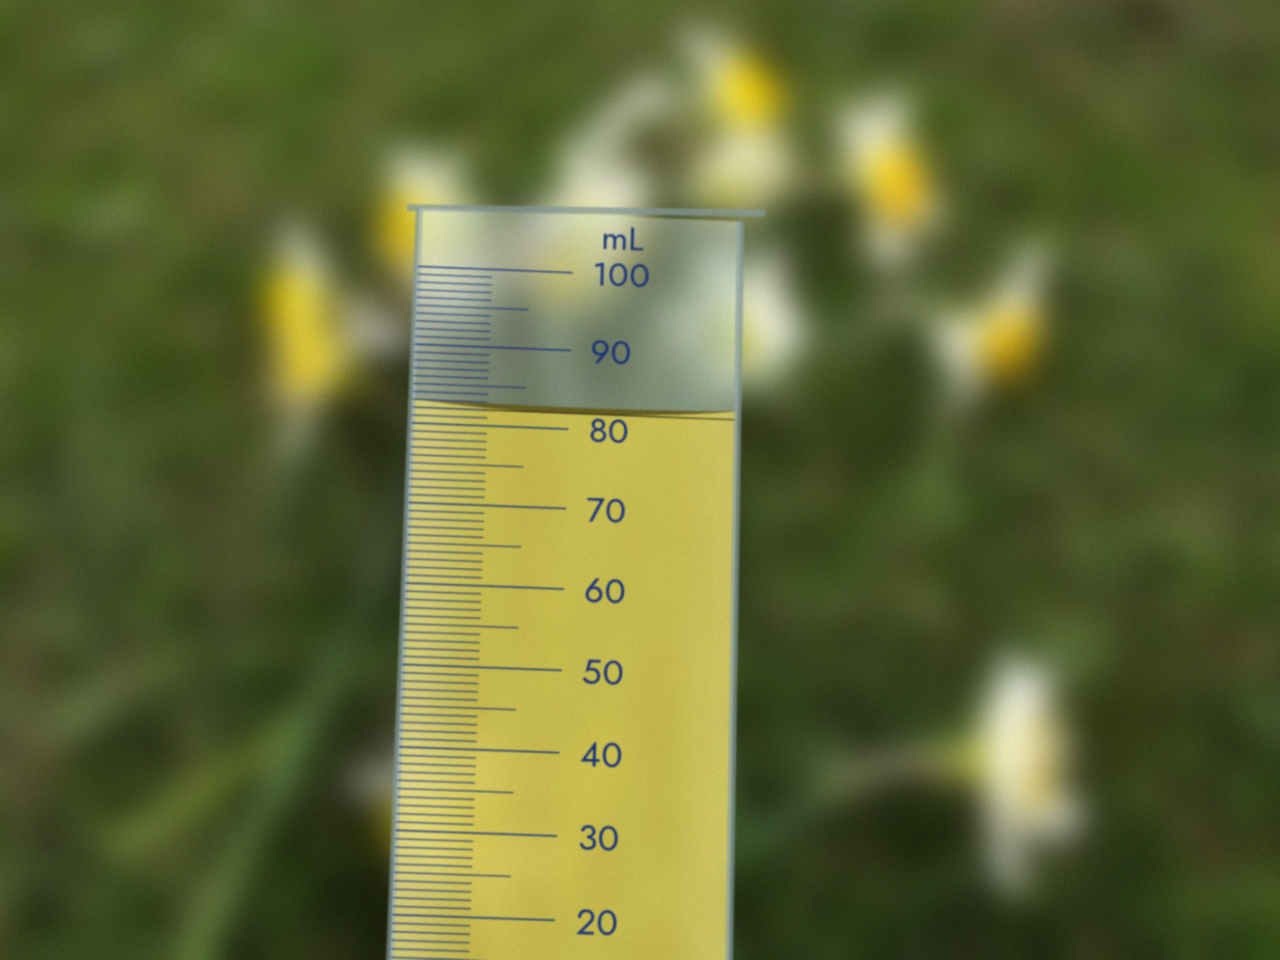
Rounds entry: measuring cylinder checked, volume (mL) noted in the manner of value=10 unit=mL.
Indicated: value=82 unit=mL
